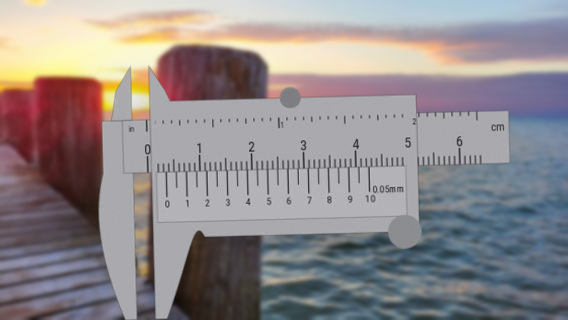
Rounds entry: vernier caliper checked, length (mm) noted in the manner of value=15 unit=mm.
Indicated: value=3.5 unit=mm
